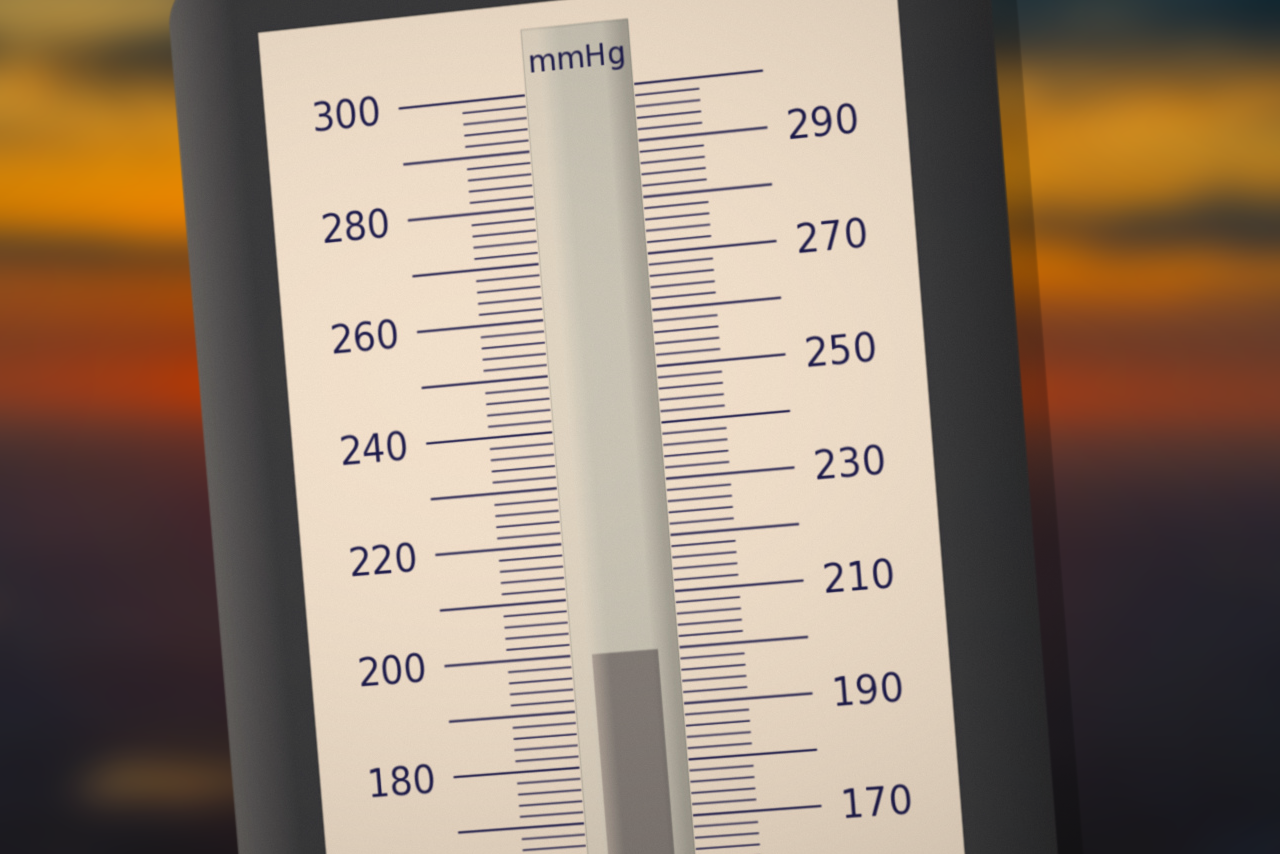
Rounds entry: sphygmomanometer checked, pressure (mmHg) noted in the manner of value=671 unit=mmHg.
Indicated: value=200 unit=mmHg
